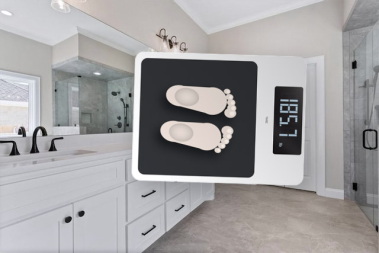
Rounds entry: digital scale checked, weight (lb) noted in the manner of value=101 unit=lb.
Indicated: value=185.7 unit=lb
